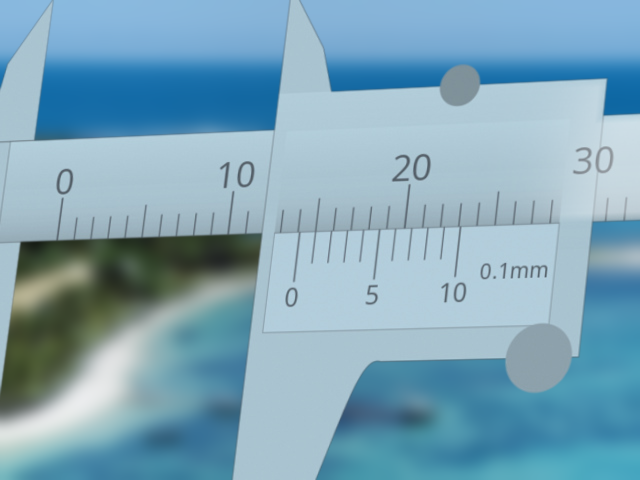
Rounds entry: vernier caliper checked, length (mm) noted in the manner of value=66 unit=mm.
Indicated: value=14.1 unit=mm
